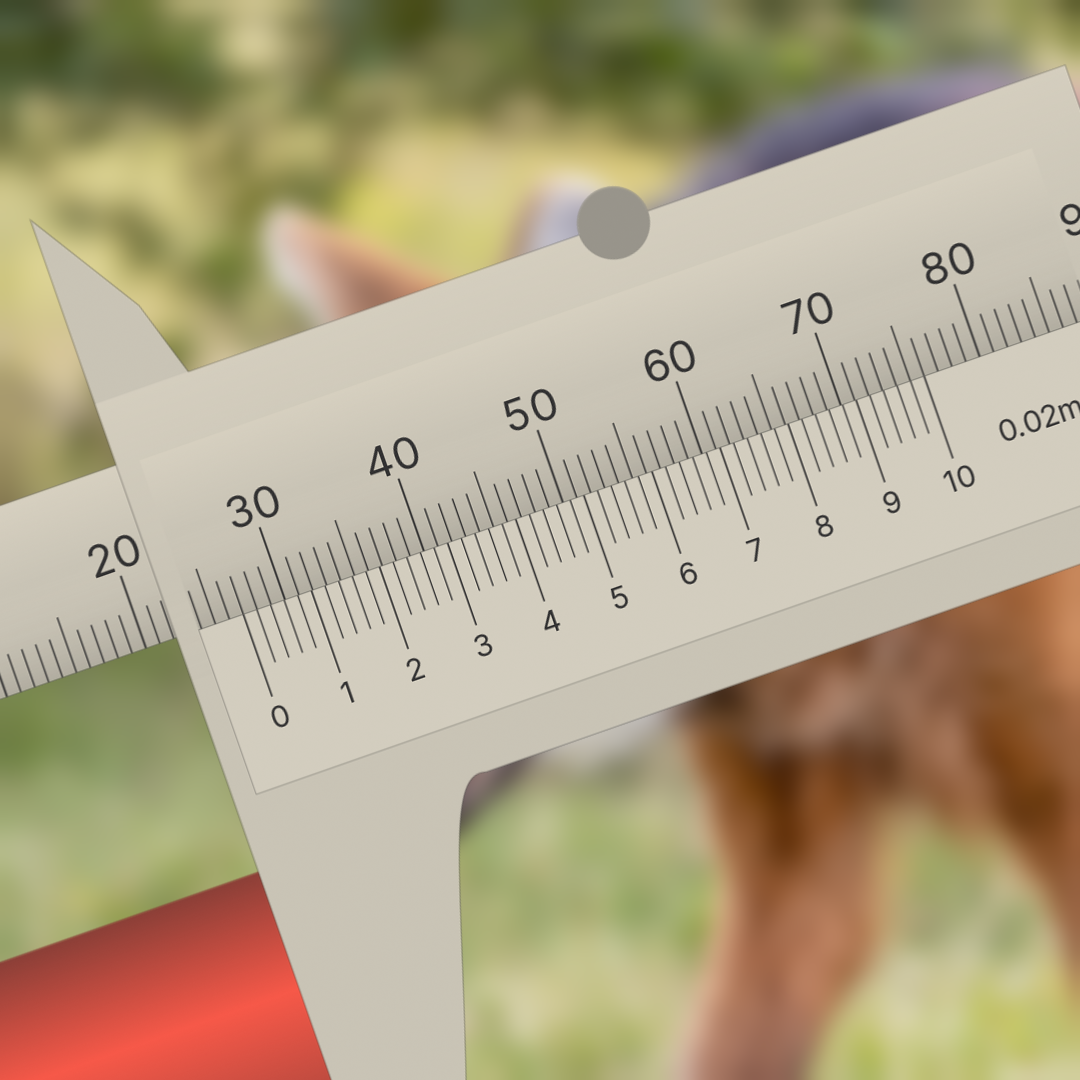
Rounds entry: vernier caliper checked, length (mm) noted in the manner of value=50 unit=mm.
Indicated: value=27.0 unit=mm
